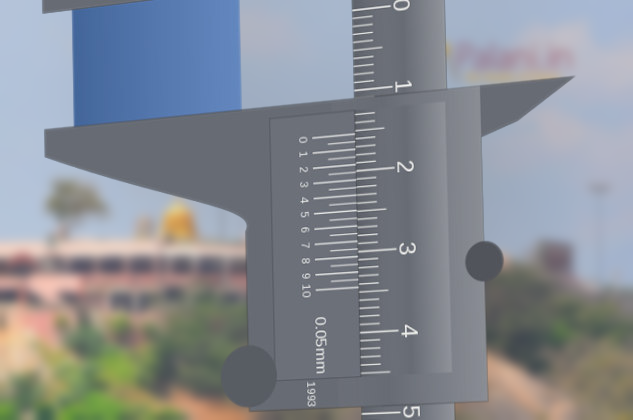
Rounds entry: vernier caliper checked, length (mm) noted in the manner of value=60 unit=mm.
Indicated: value=15.4 unit=mm
